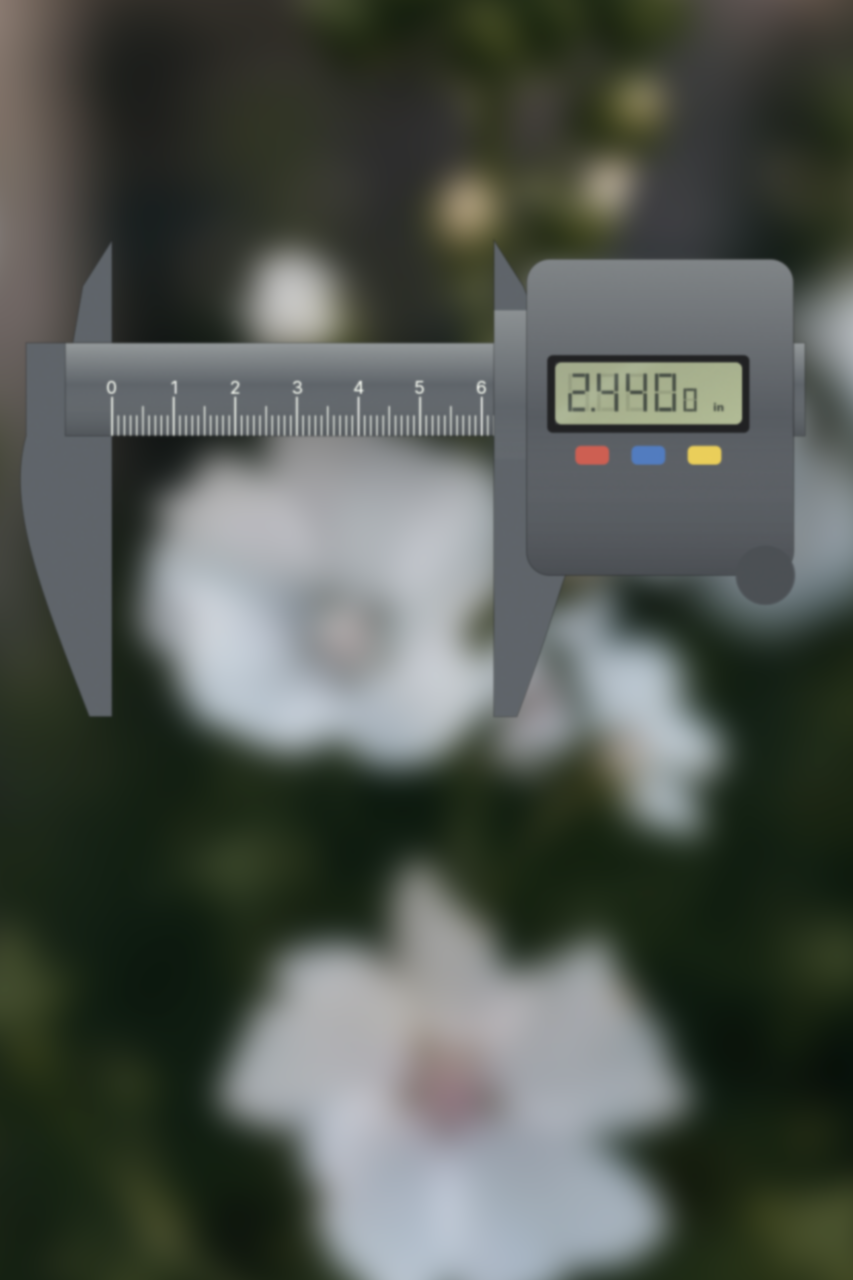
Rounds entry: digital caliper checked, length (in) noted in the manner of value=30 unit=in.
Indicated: value=2.4400 unit=in
